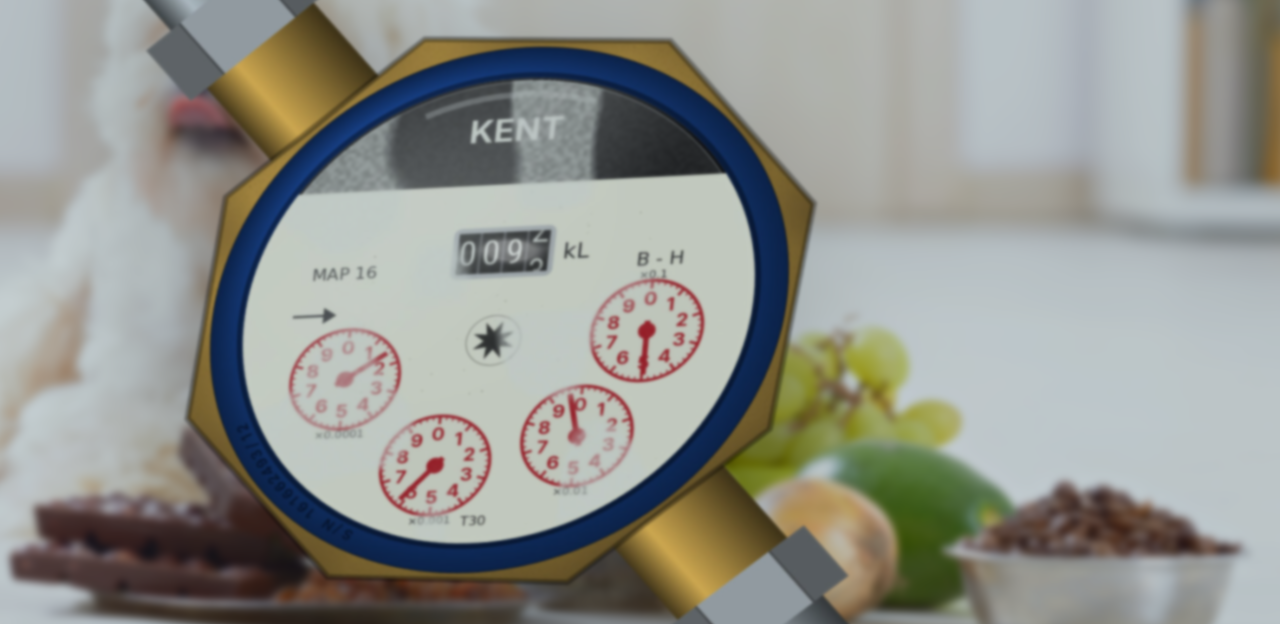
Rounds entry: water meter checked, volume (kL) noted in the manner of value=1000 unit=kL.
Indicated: value=92.4961 unit=kL
